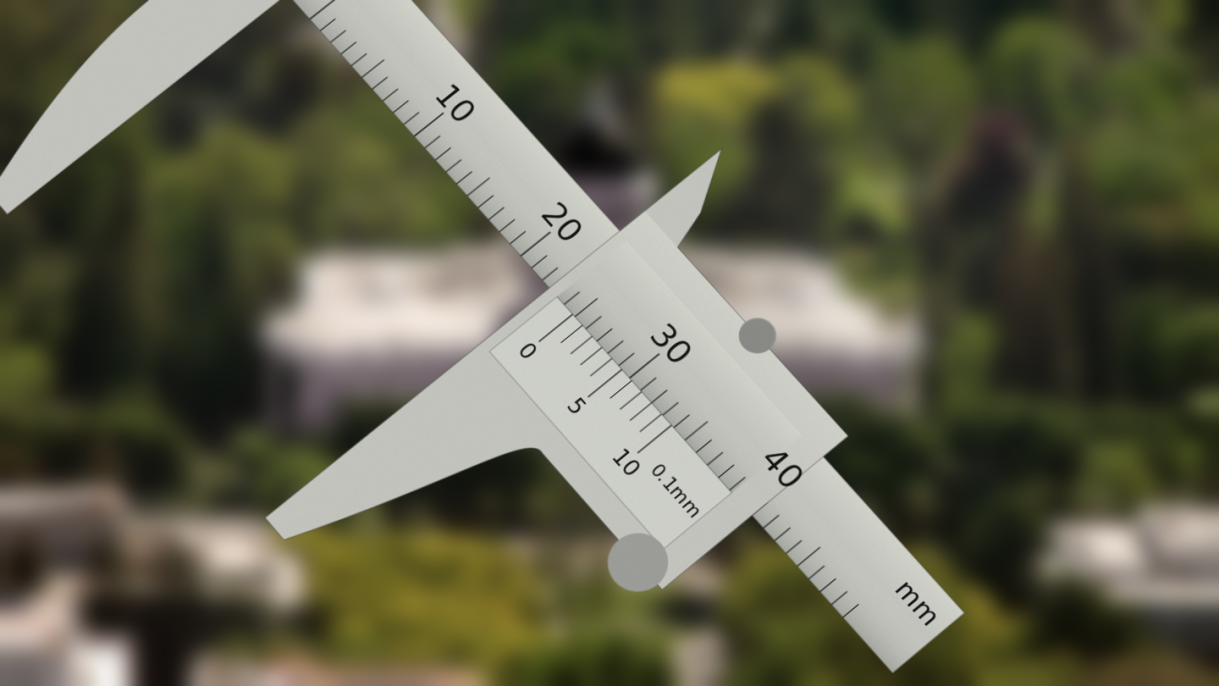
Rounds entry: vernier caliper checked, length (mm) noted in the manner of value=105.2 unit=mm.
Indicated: value=24.8 unit=mm
